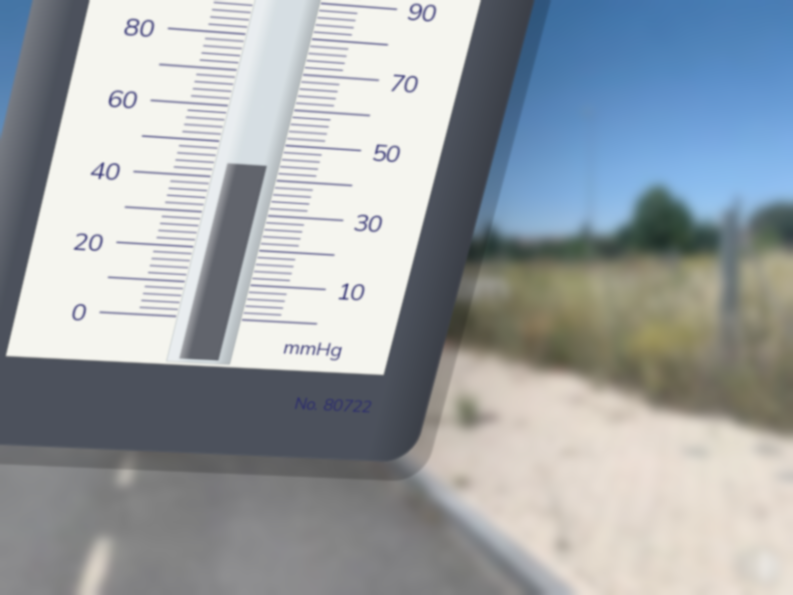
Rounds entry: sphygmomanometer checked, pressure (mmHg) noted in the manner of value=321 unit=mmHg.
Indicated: value=44 unit=mmHg
